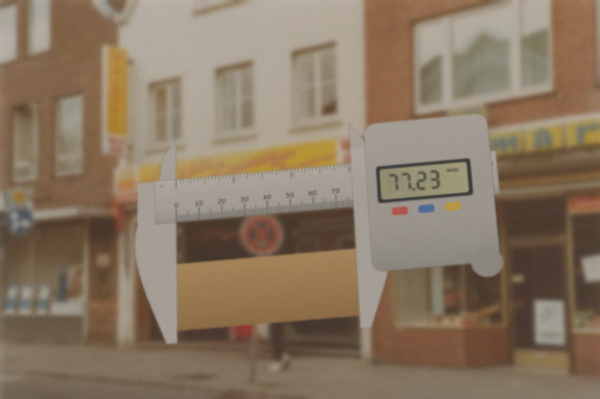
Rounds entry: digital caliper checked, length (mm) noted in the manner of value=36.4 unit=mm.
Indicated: value=77.23 unit=mm
